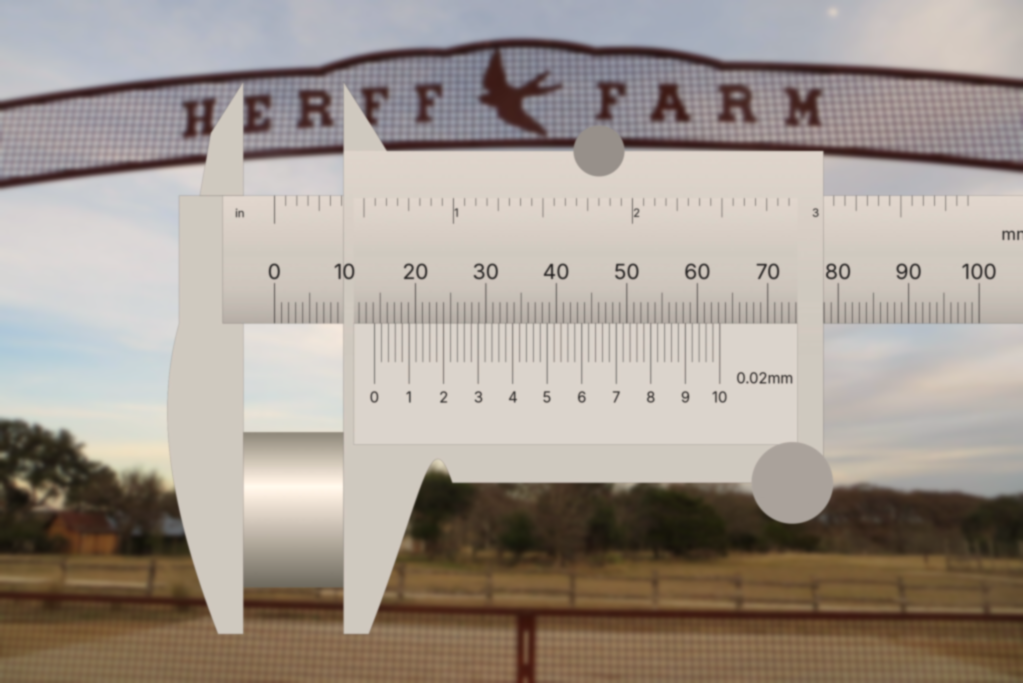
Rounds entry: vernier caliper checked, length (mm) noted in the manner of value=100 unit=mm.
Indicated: value=14.2 unit=mm
